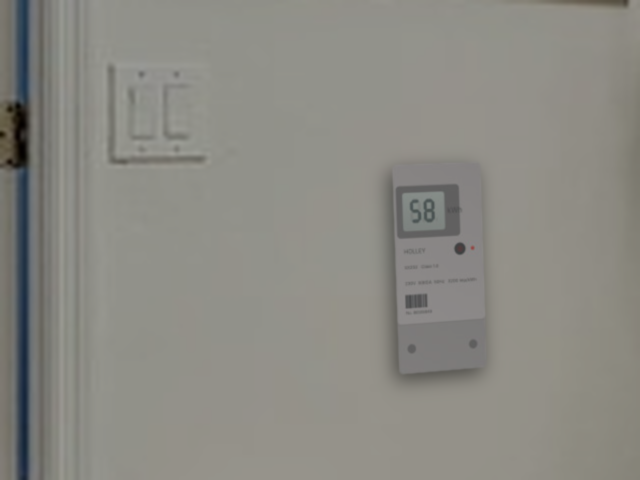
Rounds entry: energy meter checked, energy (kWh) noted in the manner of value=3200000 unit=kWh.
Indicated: value=58 unit=kWh
